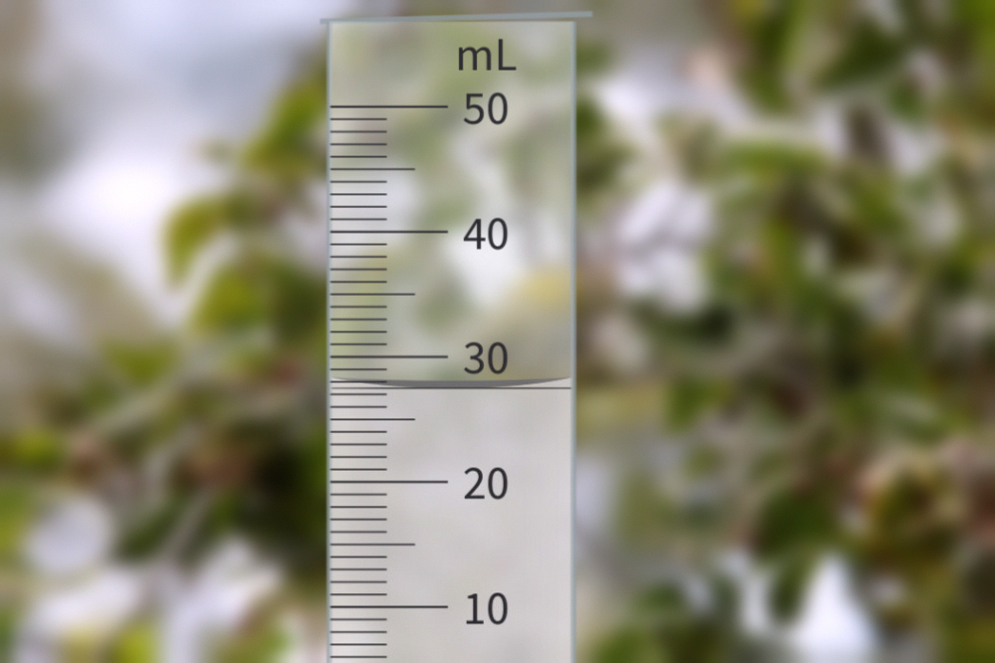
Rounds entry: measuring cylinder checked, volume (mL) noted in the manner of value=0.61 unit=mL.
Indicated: value=27.5 unit=mL
